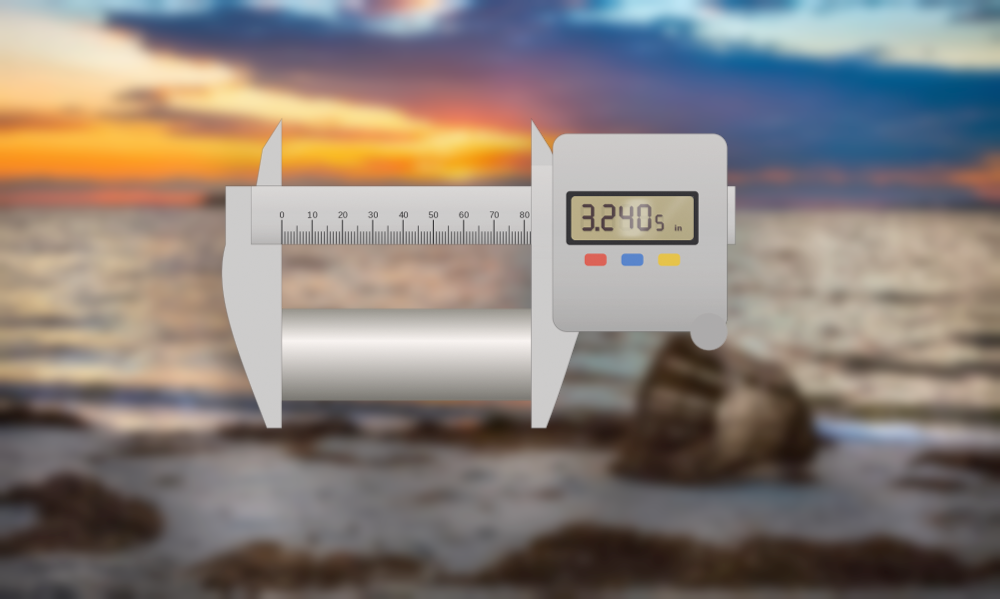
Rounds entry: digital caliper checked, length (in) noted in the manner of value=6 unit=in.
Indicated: value=3.2405 unit=in
